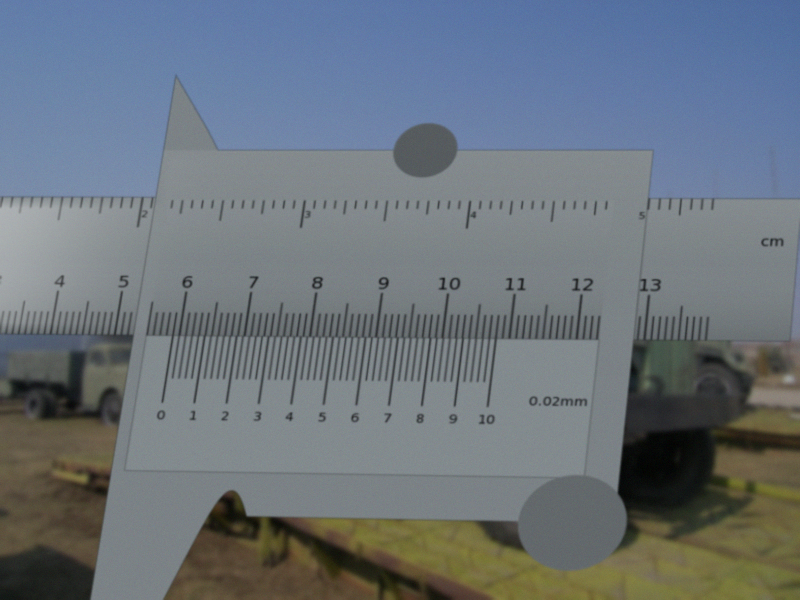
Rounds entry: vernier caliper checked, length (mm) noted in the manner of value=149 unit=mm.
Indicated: value=59.0 unit=mm
